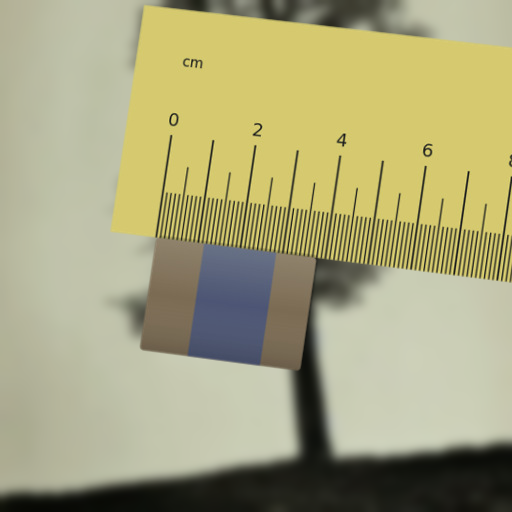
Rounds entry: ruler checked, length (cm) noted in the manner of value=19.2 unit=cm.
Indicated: value=3.8 unit=cm
